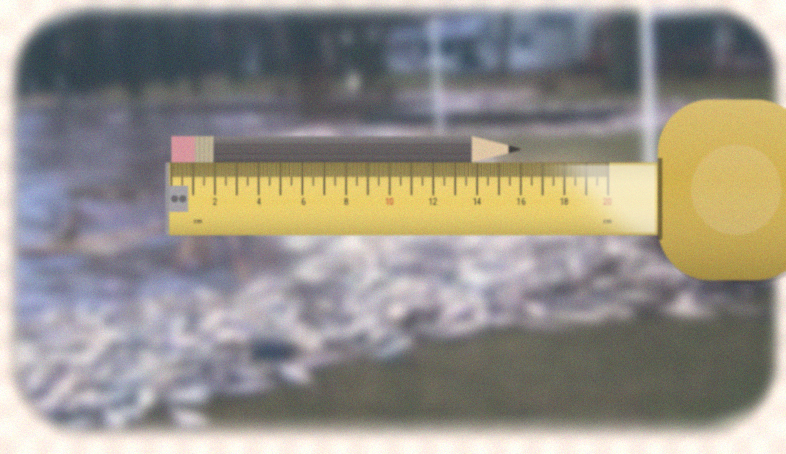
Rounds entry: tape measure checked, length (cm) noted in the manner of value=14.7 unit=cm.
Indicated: value=16 unit=cm
